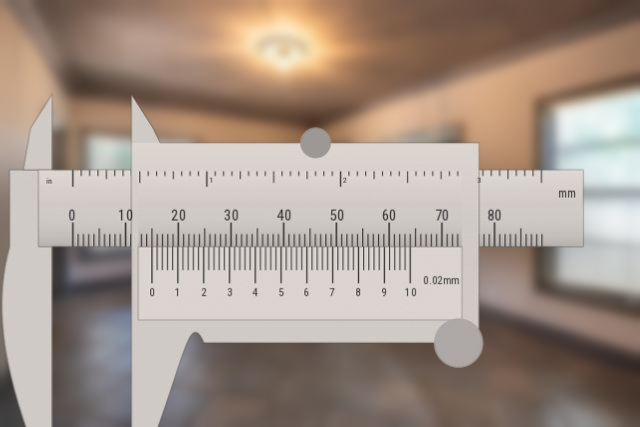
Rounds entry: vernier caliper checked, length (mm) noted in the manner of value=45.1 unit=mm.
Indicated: value=15.0 unit=mm
